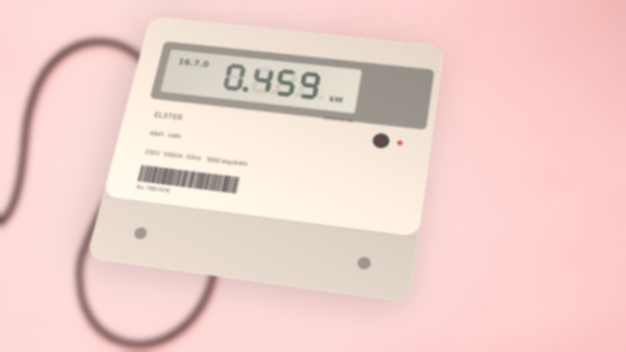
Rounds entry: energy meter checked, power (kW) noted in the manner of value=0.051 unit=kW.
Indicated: value=0.459 unit=kW
